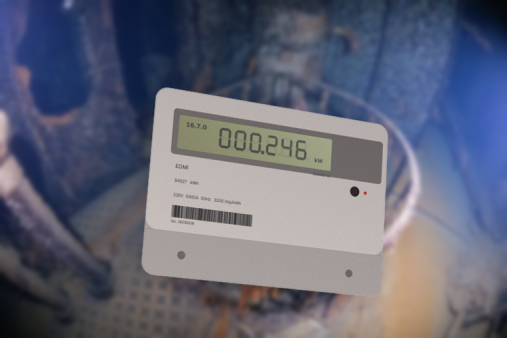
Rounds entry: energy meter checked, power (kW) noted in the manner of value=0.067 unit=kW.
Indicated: value=0.246 unit=kW
